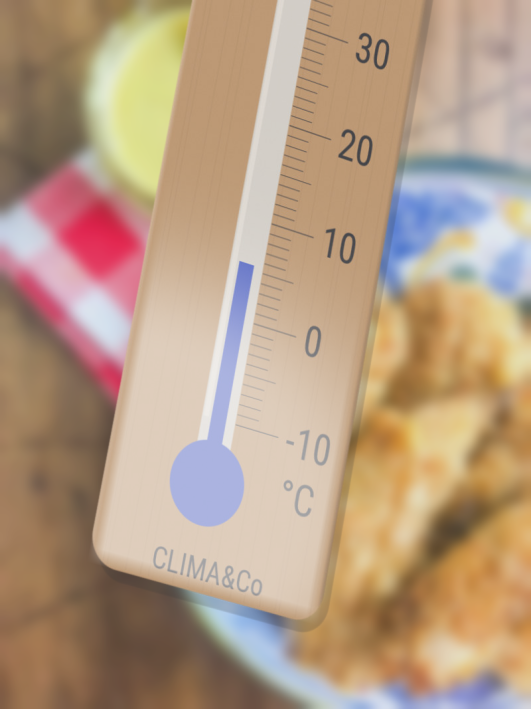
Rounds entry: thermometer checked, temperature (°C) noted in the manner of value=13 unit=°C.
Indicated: value=5.5 unit=°C
